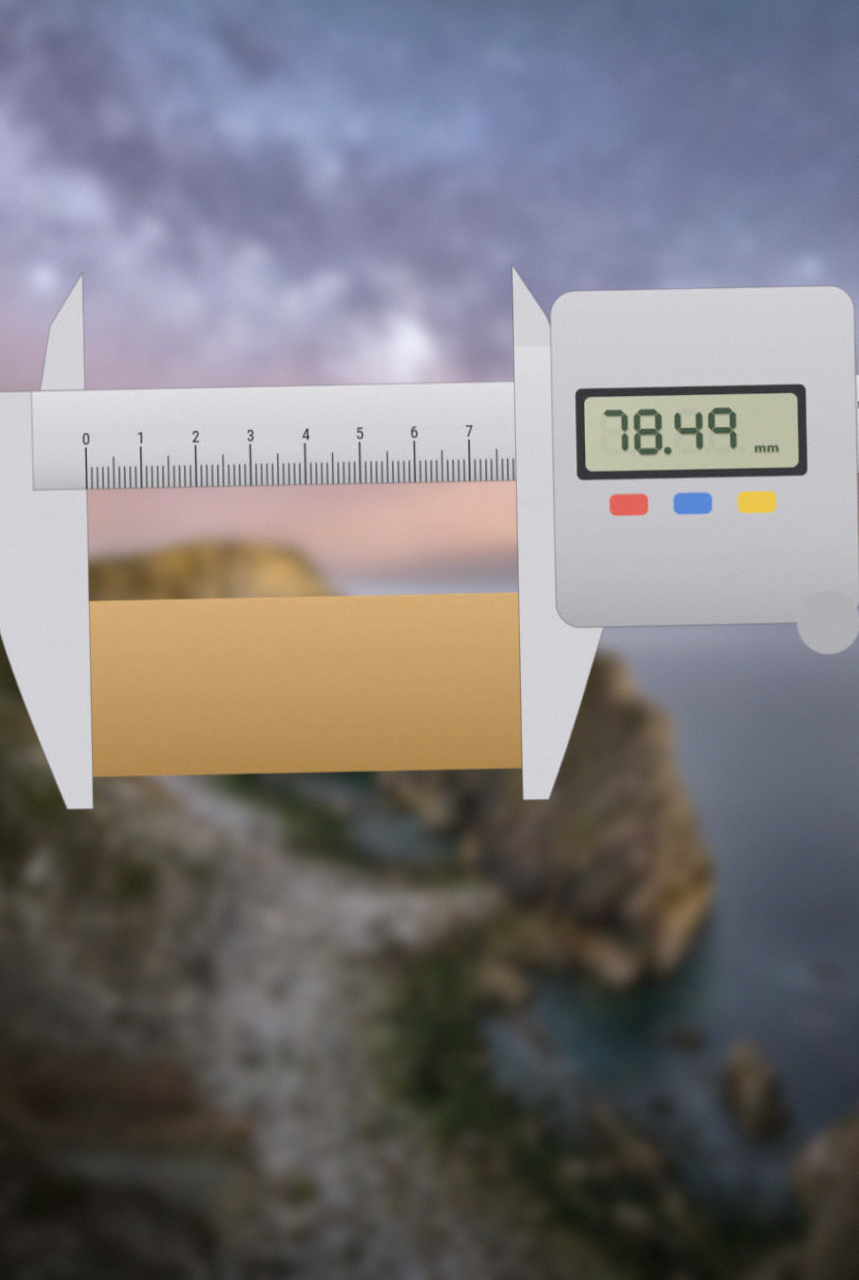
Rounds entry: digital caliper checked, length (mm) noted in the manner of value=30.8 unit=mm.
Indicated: value=78.49 unit=mm
